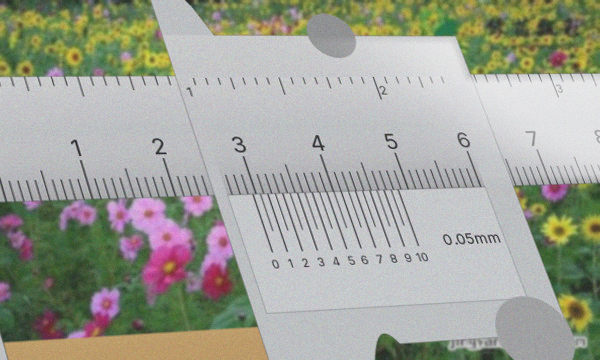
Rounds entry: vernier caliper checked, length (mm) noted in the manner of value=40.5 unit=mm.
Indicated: value=29.6 unit=mm
